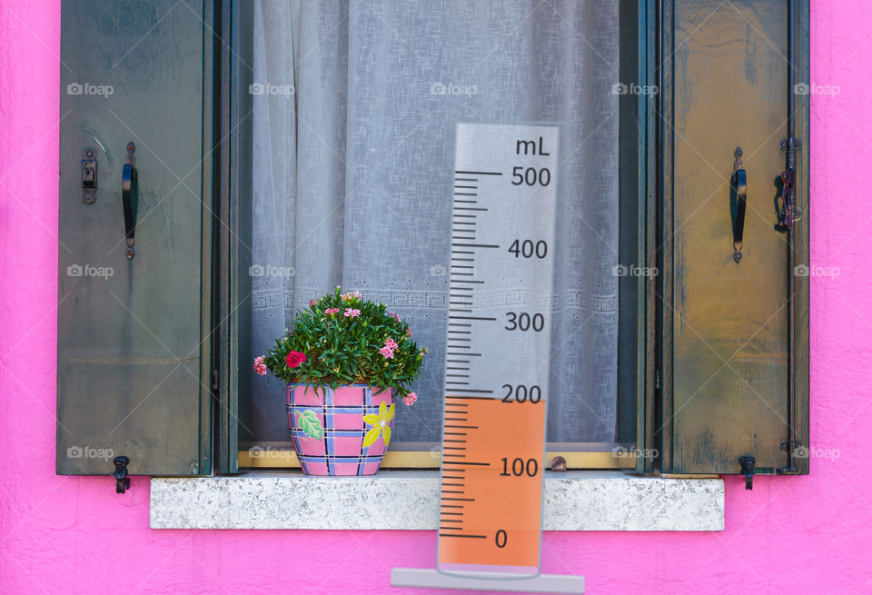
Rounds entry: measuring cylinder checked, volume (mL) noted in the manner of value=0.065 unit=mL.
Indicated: value=190 unit=mL
